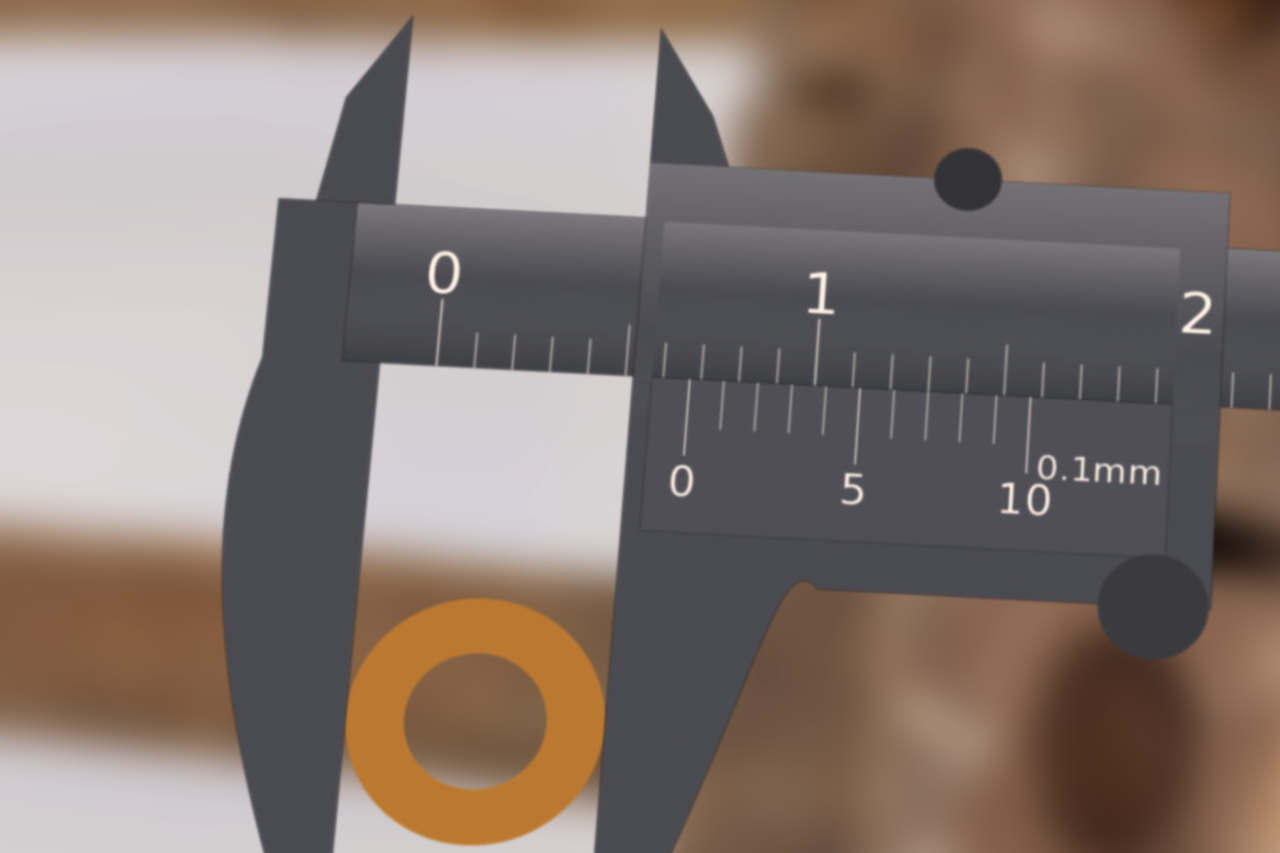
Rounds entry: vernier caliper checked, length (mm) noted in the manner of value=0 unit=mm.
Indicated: value=6.7 unit=mm
